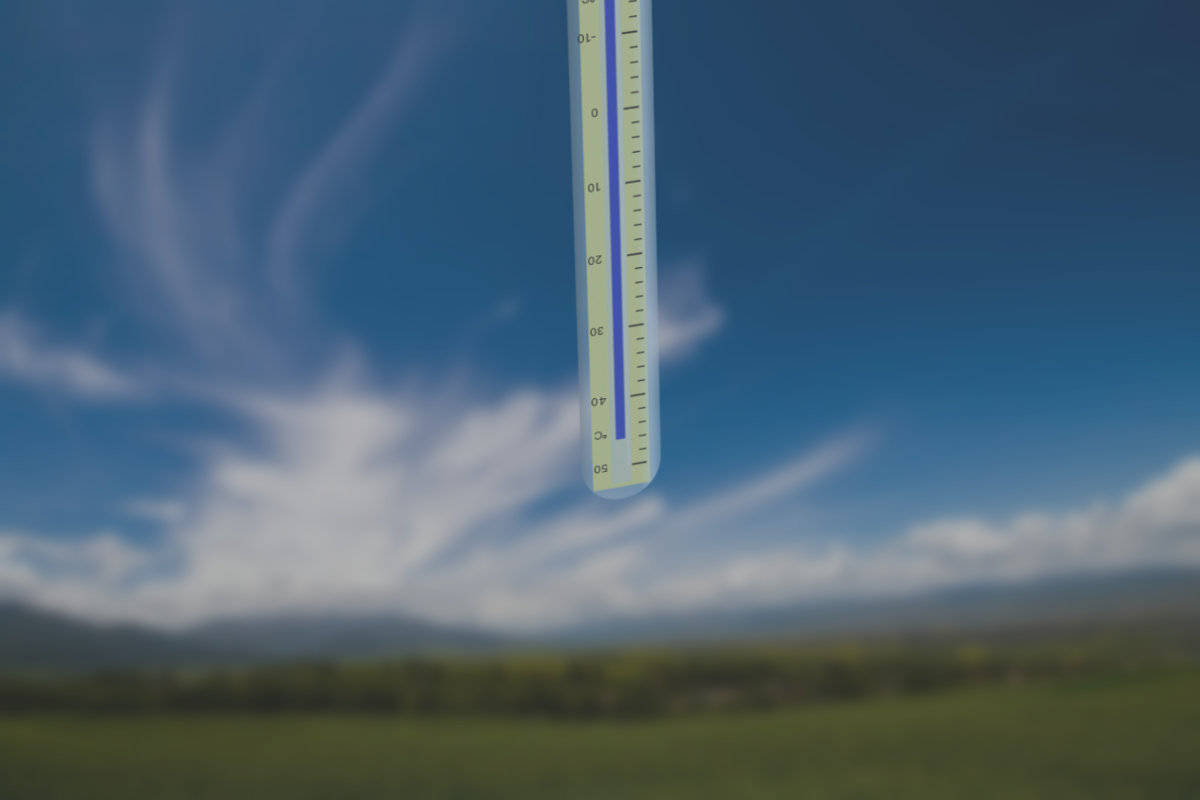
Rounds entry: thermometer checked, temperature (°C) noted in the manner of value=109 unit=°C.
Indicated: value=46 unit=°C
